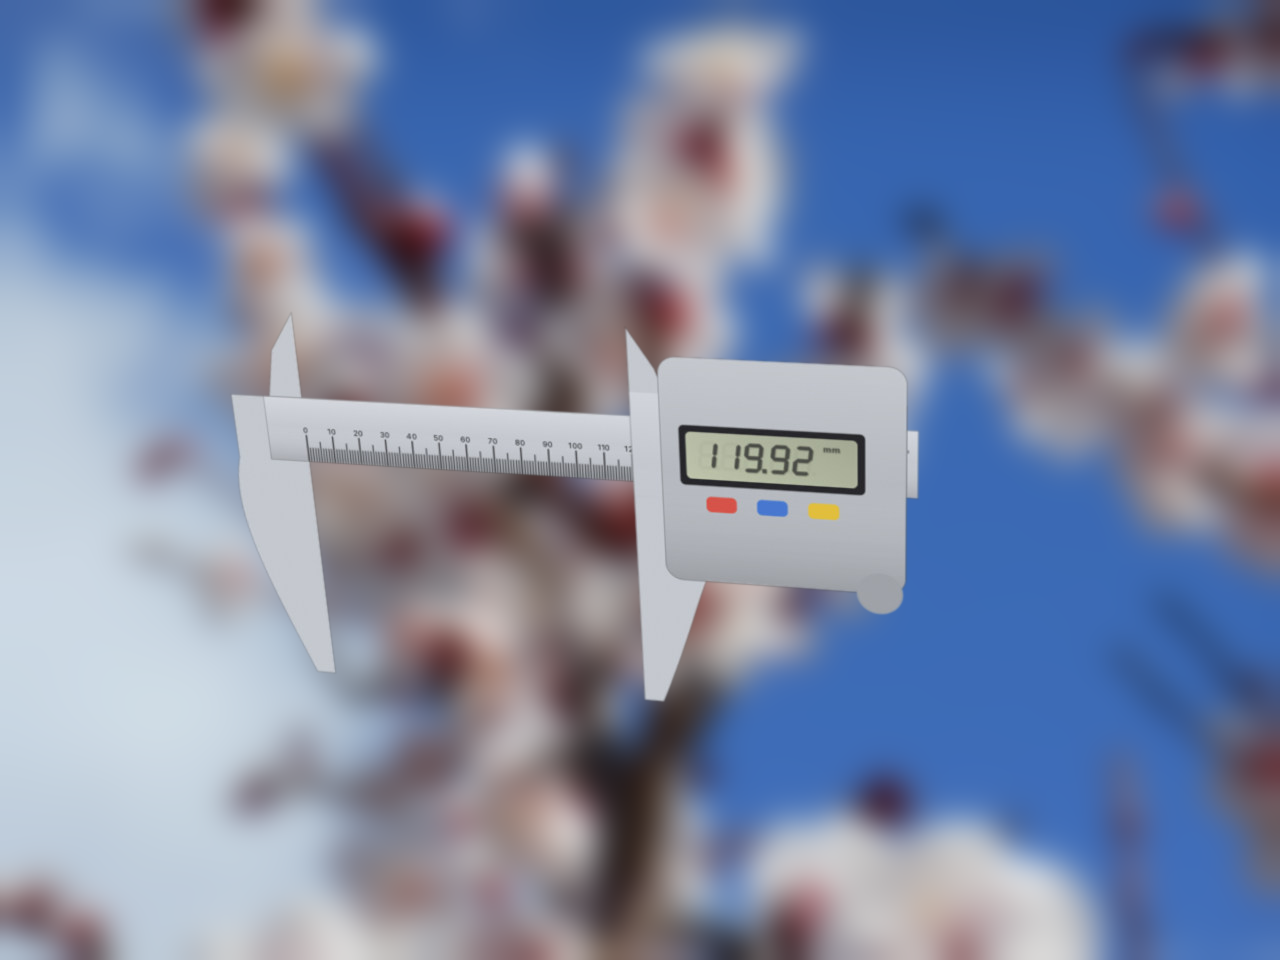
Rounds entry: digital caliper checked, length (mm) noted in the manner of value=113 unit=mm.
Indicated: value=119.92 unit=mm
